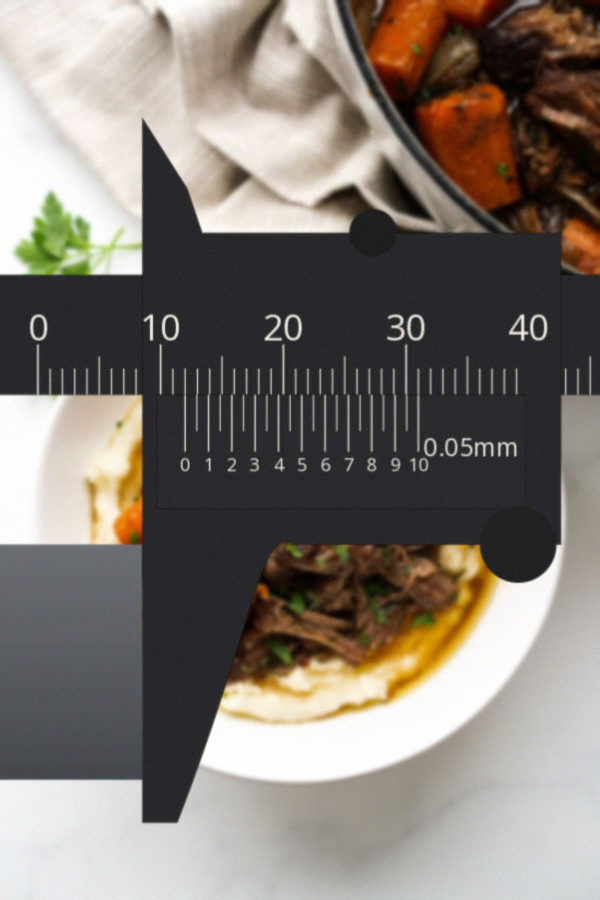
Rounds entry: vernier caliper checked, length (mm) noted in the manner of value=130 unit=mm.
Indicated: value=12.0 unit=mm
